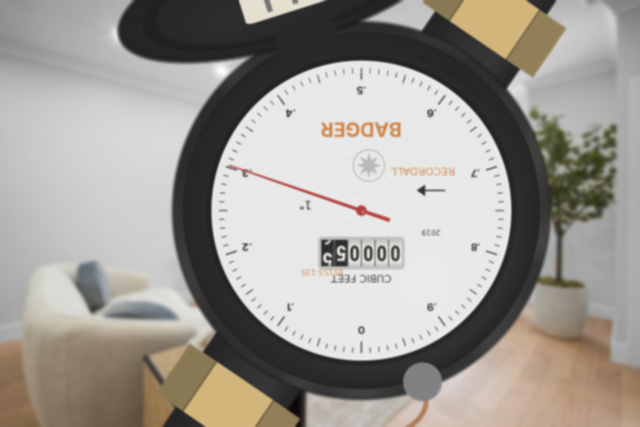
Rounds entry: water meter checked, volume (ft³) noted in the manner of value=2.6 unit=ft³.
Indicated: value=55.30 unit=ft³
